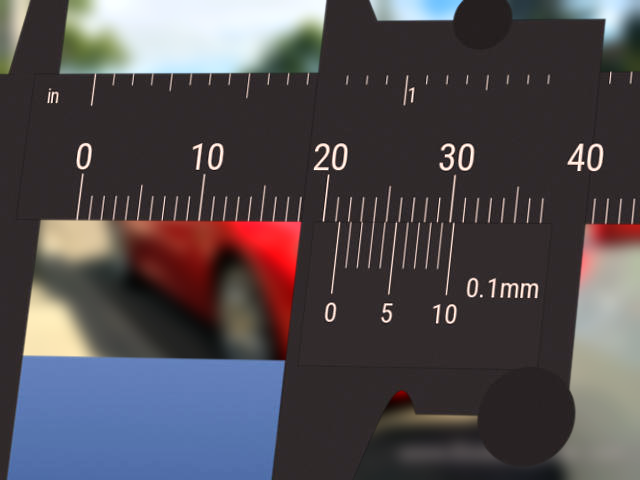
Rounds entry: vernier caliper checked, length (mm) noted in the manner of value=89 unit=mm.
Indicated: value=21.3 unit=mm
